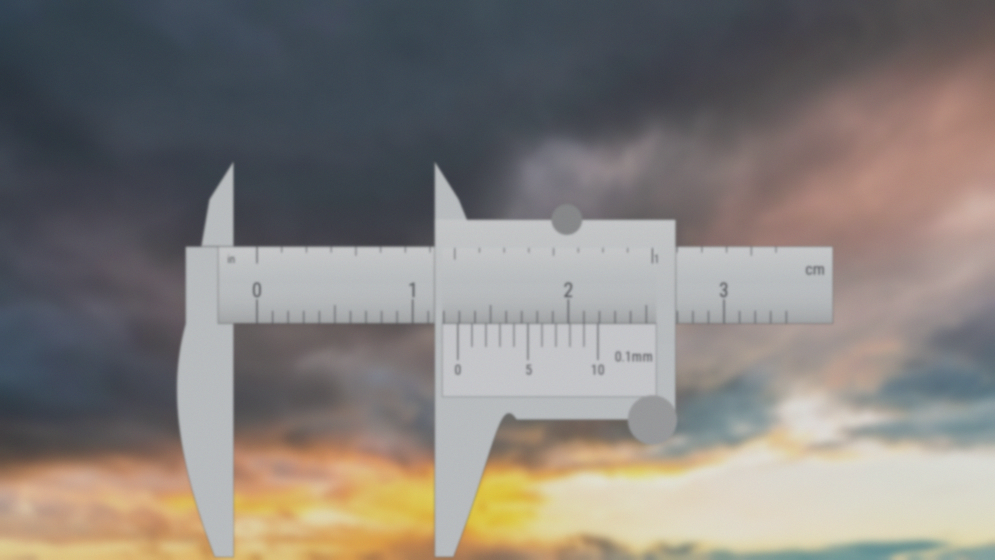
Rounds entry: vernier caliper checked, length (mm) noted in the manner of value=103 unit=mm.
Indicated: value=12.9 unit=mm
